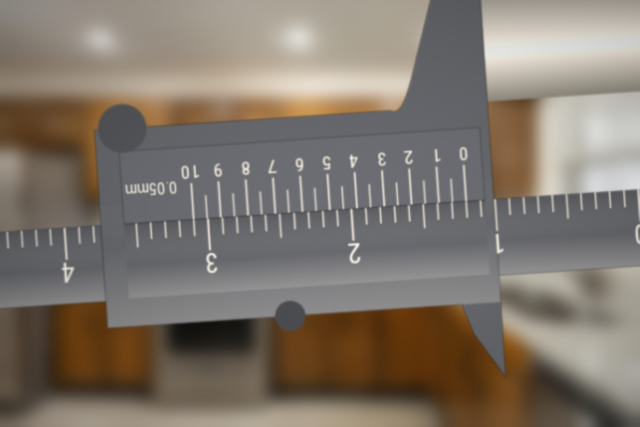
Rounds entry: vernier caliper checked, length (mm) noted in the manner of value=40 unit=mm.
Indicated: value=12.0 unit=mm
